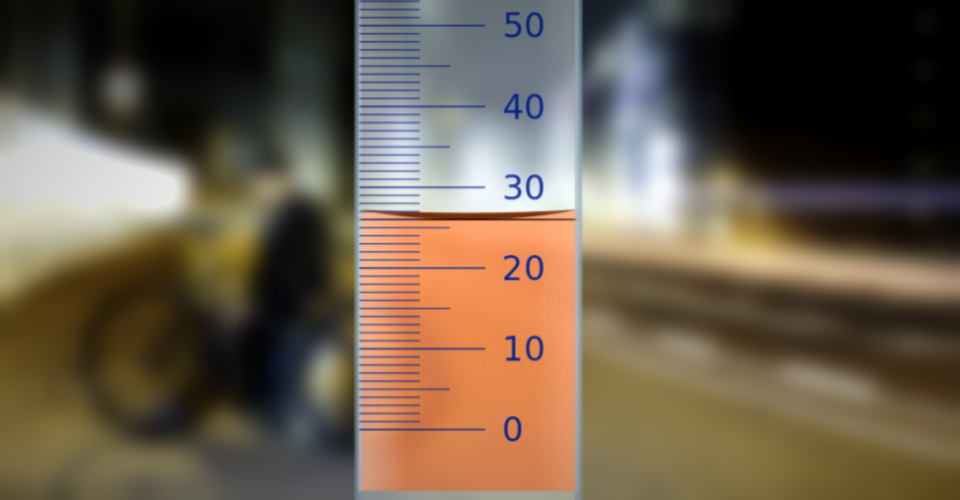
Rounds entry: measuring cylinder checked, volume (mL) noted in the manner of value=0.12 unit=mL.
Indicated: value=26 unit=mL
